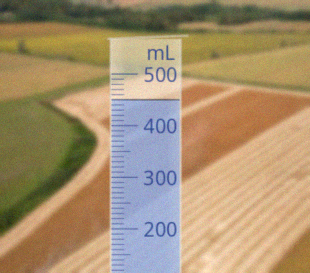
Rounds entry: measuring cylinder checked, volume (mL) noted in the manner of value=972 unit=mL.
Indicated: value=450 unit=mL
